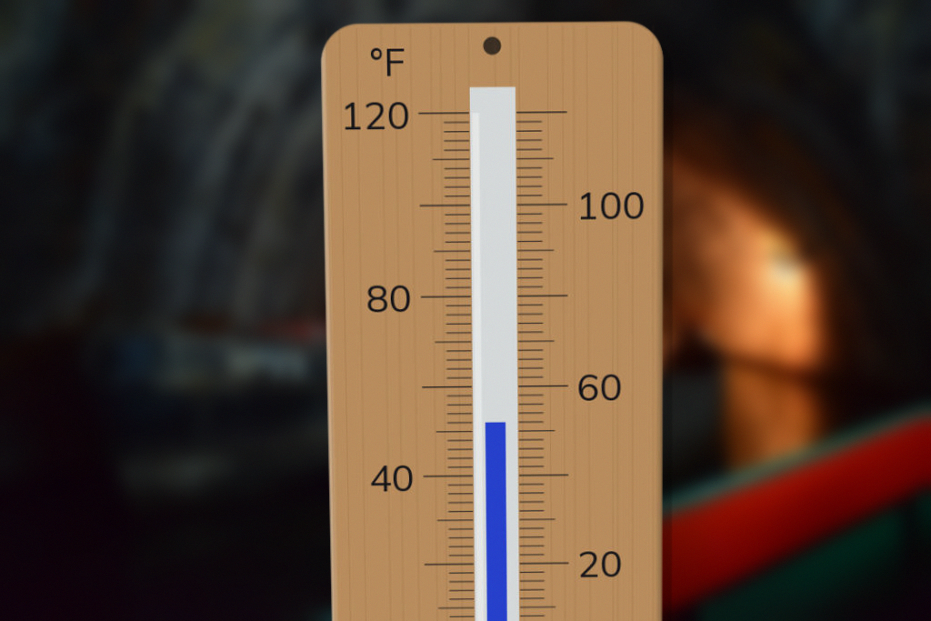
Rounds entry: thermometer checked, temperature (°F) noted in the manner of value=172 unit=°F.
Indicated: value=52 unit=°F
